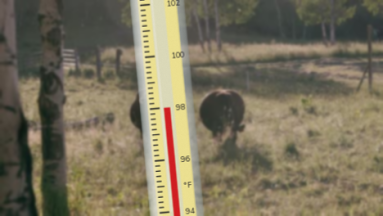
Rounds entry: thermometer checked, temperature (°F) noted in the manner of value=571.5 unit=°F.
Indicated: value=98 unit=°F
